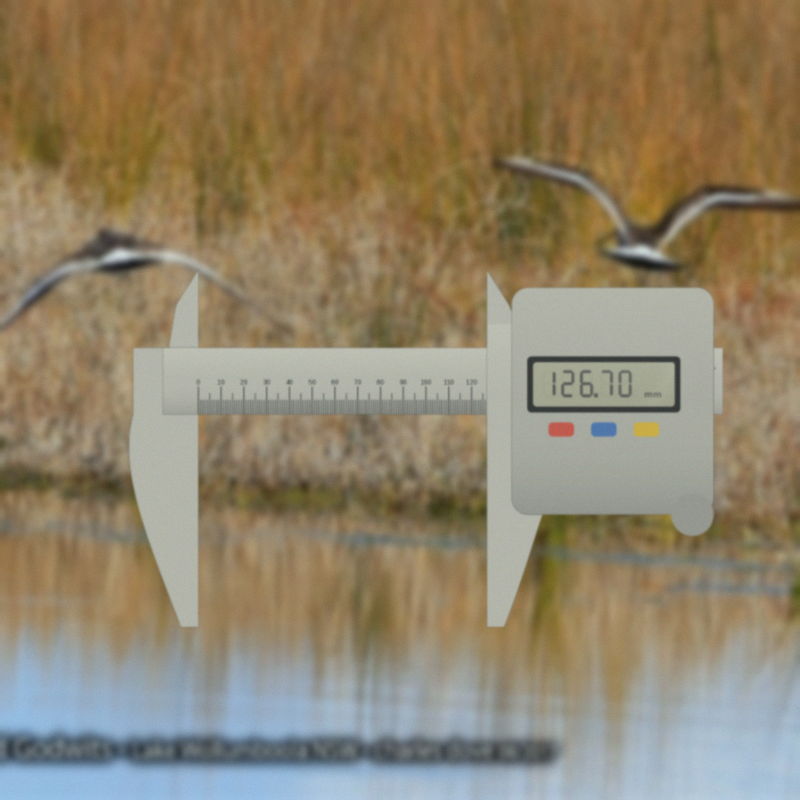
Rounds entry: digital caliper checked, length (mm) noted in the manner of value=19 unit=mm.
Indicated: value=126.70 unit=mm
